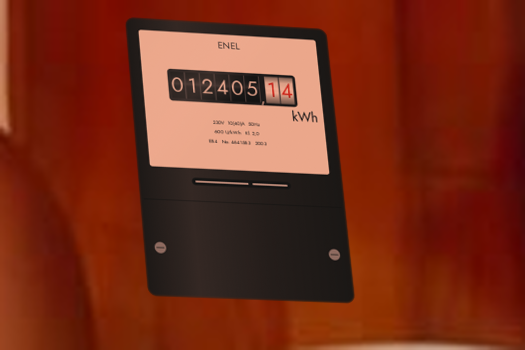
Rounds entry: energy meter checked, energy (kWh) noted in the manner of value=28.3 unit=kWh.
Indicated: value=12405.14 unit=kWh
